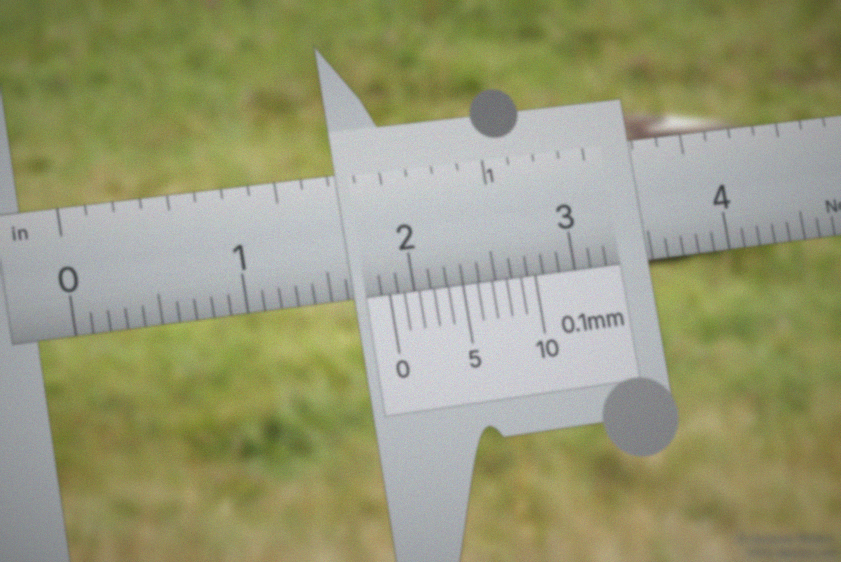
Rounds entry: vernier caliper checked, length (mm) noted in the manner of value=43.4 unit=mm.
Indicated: value=18.5 unit=mm
